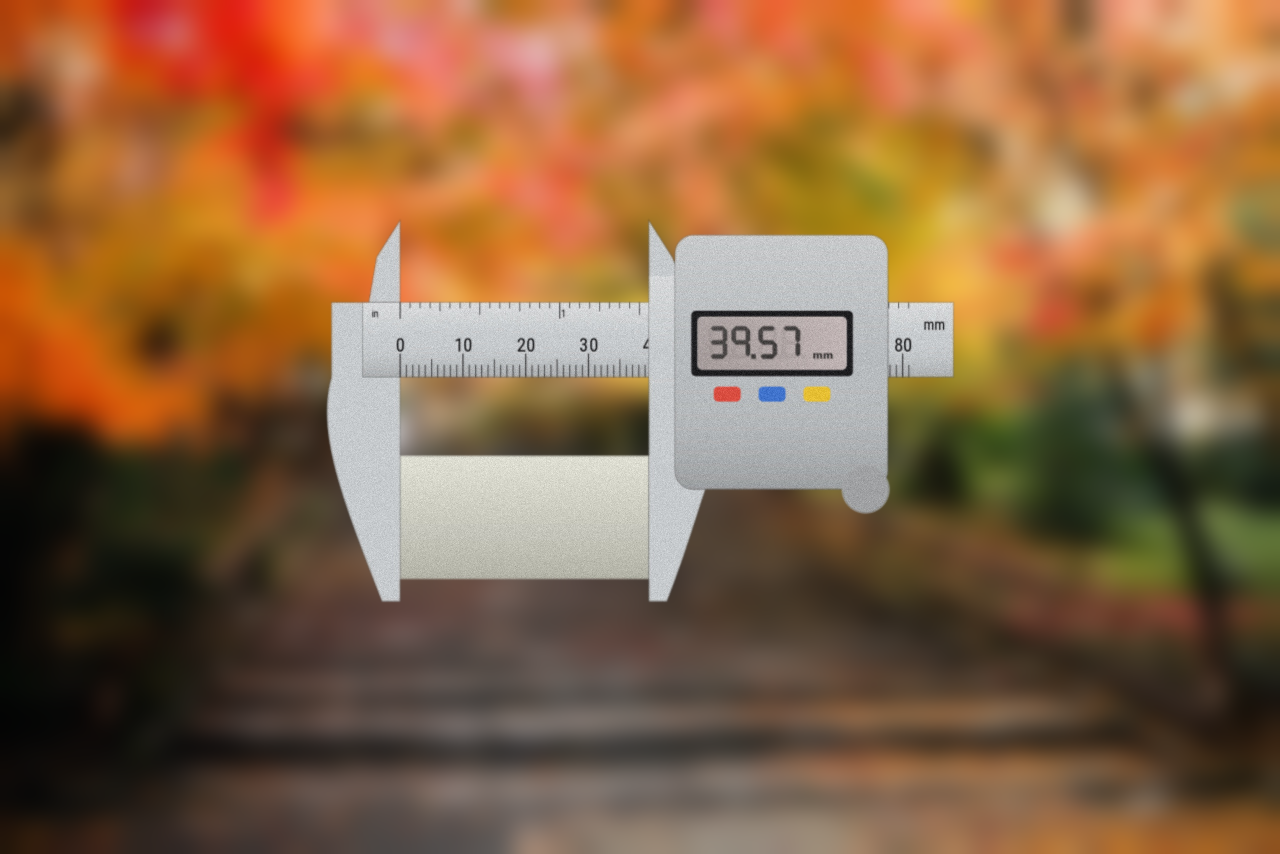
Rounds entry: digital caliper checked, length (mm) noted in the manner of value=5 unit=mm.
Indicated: value=39.57 unit=mm
